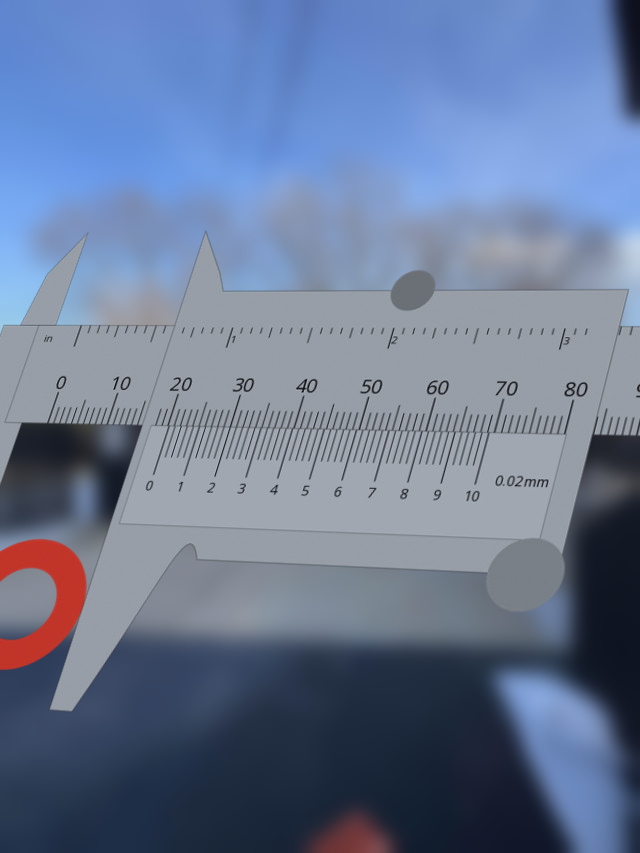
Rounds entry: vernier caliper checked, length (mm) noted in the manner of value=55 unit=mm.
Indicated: value=20.2 unit=mm
